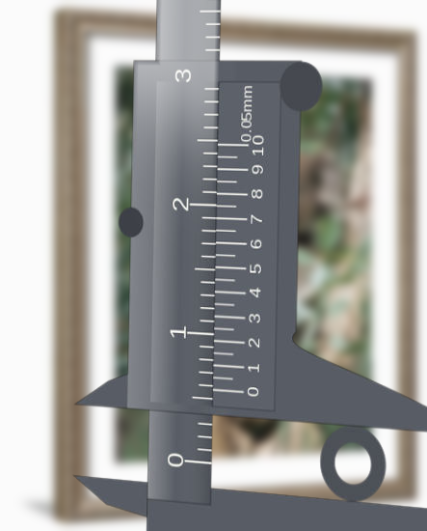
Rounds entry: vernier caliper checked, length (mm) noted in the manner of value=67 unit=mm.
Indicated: value=5.7 unit=mm
